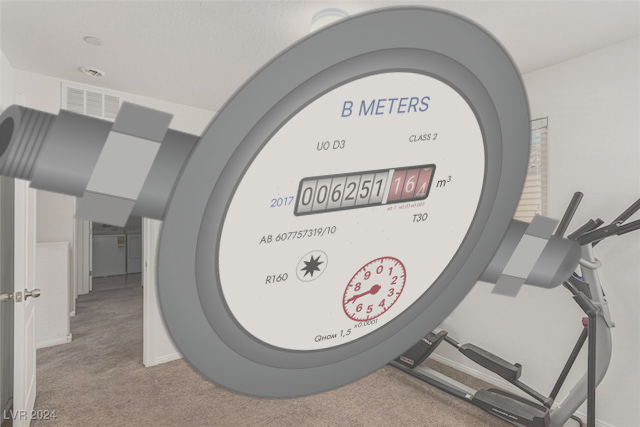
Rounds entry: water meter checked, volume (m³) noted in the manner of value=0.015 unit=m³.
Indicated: value=6251.1637 unit=m³
